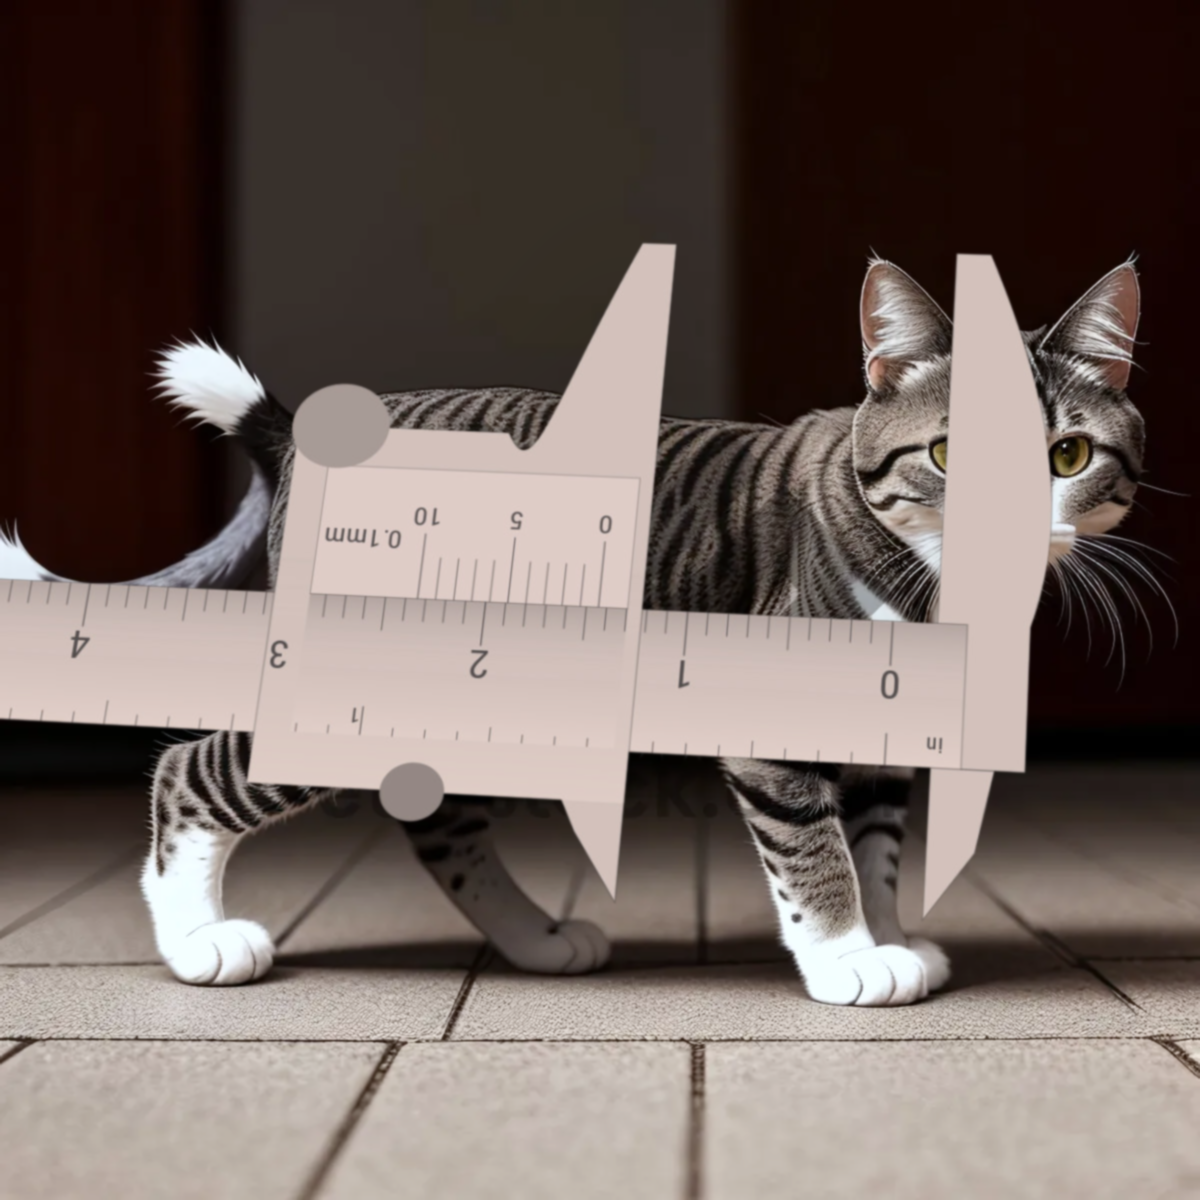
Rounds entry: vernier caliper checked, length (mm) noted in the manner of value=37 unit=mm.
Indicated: value=14.4 unit=mm
